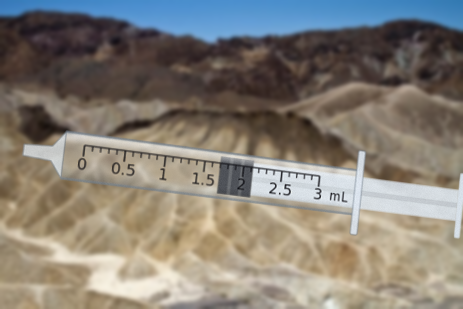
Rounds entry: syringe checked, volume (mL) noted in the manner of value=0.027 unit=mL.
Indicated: value=1.7 unit=mL
